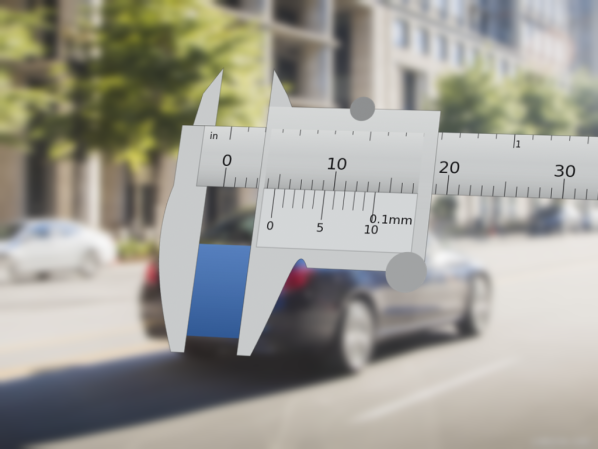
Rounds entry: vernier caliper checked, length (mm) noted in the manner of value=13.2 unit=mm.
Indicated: value=4.7 unit=mm
